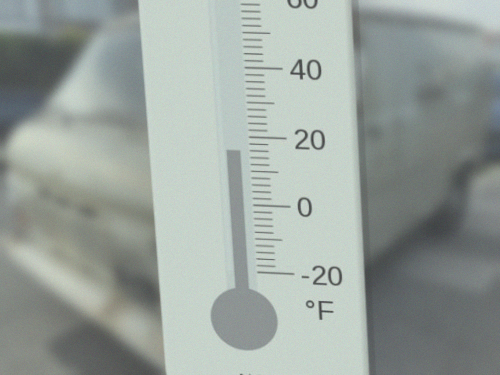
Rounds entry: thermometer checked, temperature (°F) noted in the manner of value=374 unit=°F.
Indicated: value=16 unit=°F
